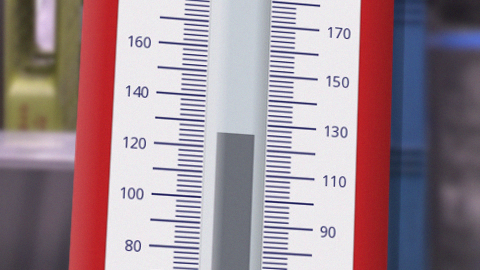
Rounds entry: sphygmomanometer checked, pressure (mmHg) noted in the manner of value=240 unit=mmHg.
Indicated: value=126 unit=mmHg
